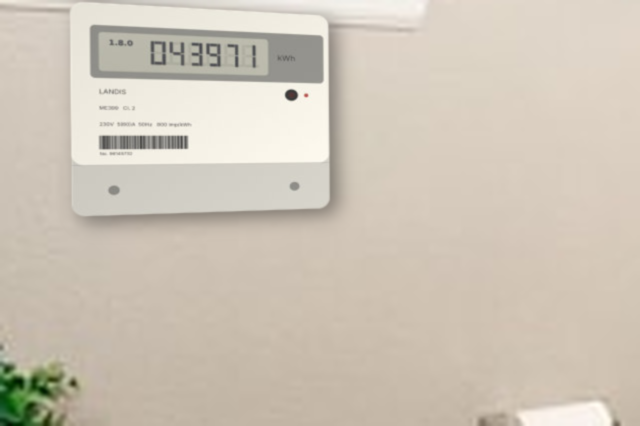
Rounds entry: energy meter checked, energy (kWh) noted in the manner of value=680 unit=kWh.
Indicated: value=43971 unit=kWh
